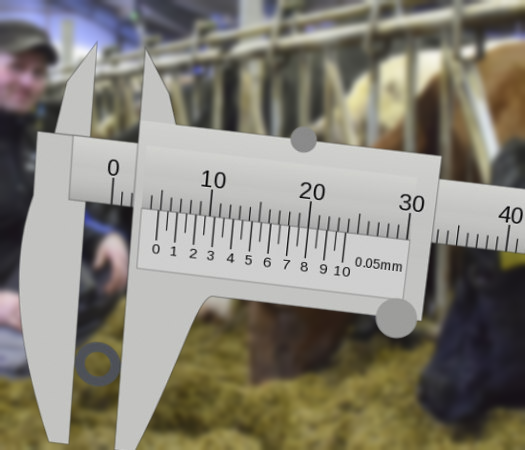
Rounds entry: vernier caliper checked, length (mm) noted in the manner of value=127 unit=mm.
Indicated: value=4.8 unit=mm
